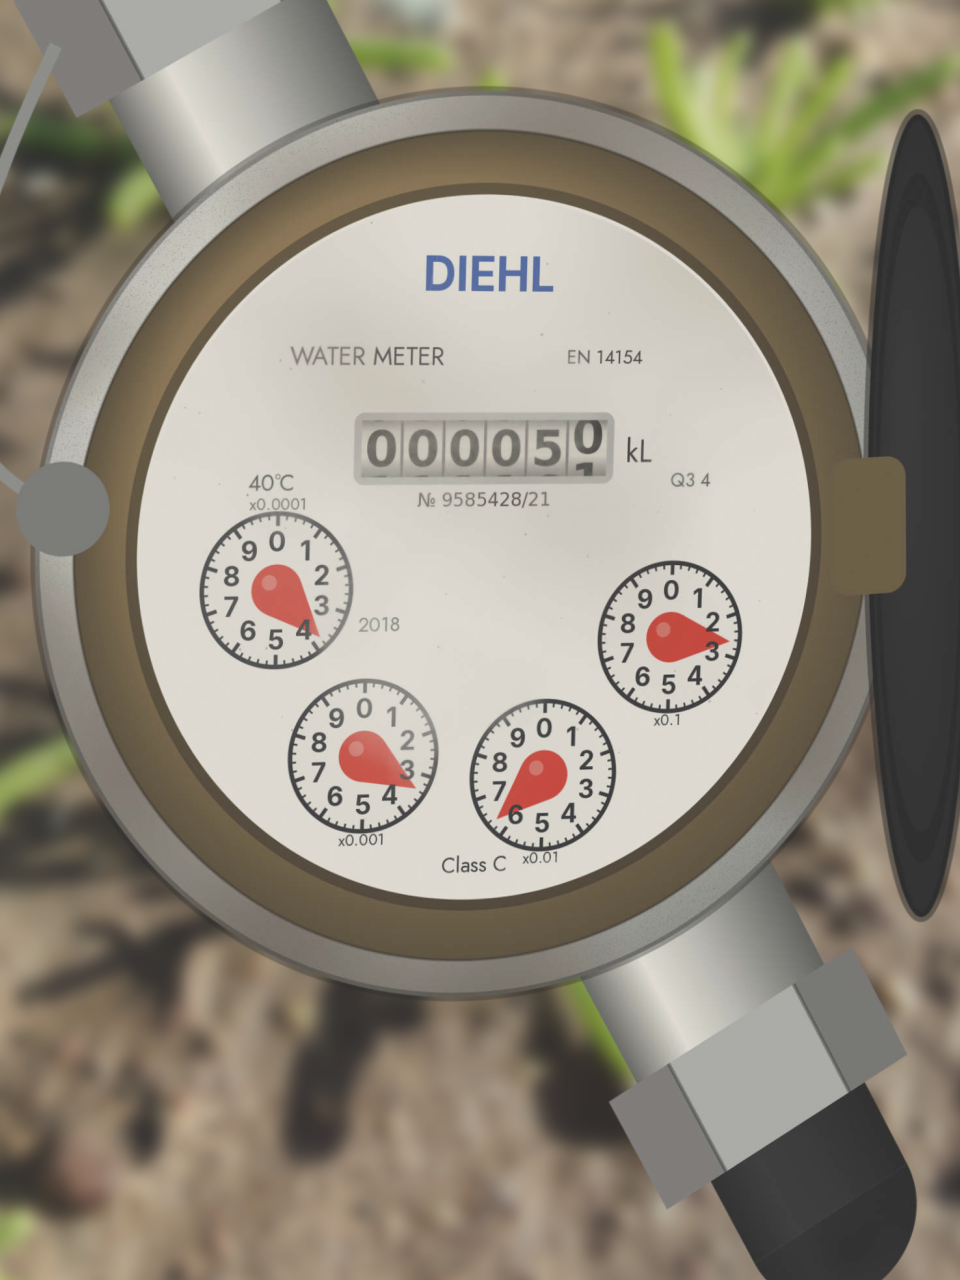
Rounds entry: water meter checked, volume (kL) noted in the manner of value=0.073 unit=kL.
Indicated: value=50.2633 unit=kL
